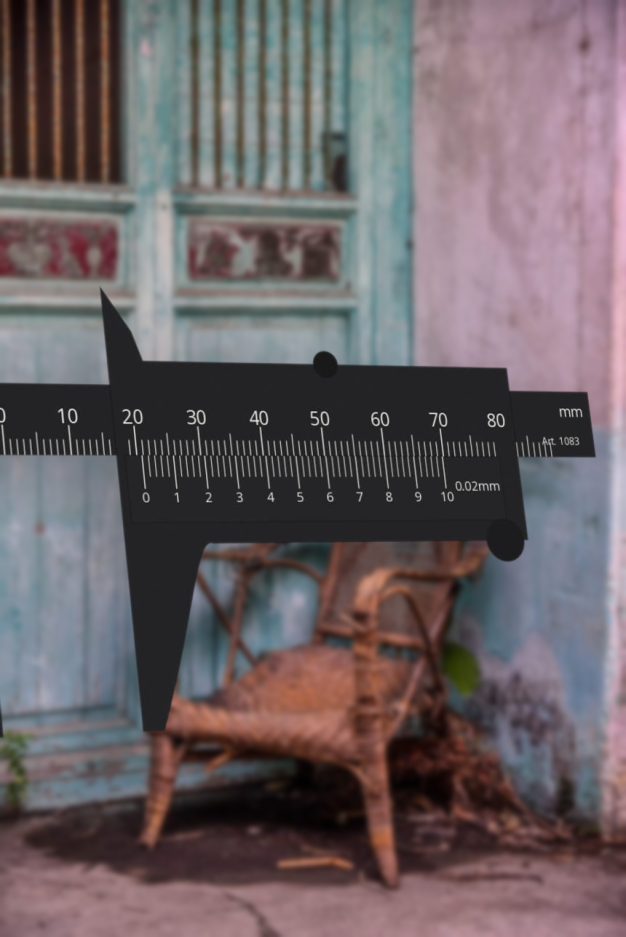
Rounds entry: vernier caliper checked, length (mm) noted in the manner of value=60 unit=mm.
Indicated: value=20.8 unit=mm
